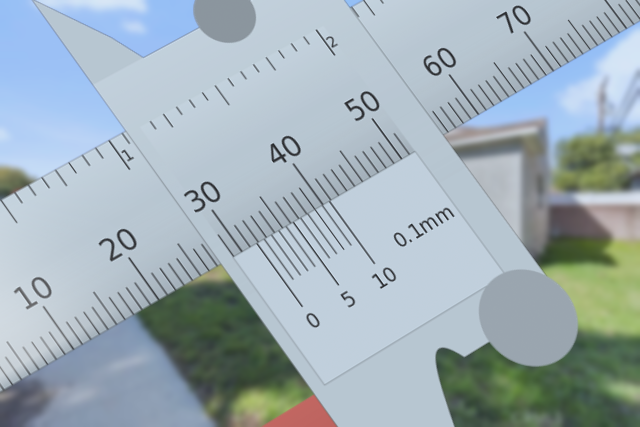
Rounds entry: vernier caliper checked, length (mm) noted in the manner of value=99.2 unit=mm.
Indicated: value=31.8 unit=mm
